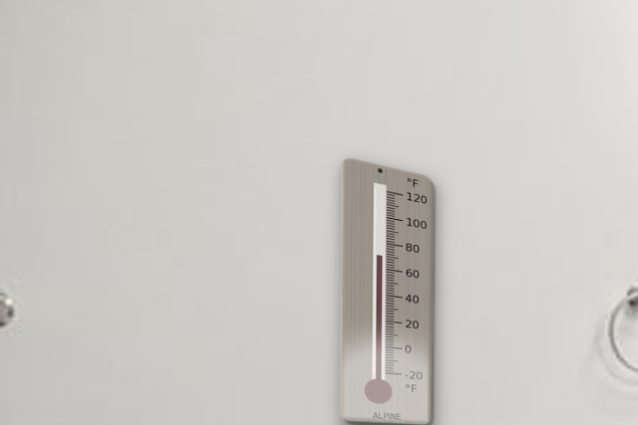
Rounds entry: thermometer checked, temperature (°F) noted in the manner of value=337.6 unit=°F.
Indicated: value=70 unit=°F
